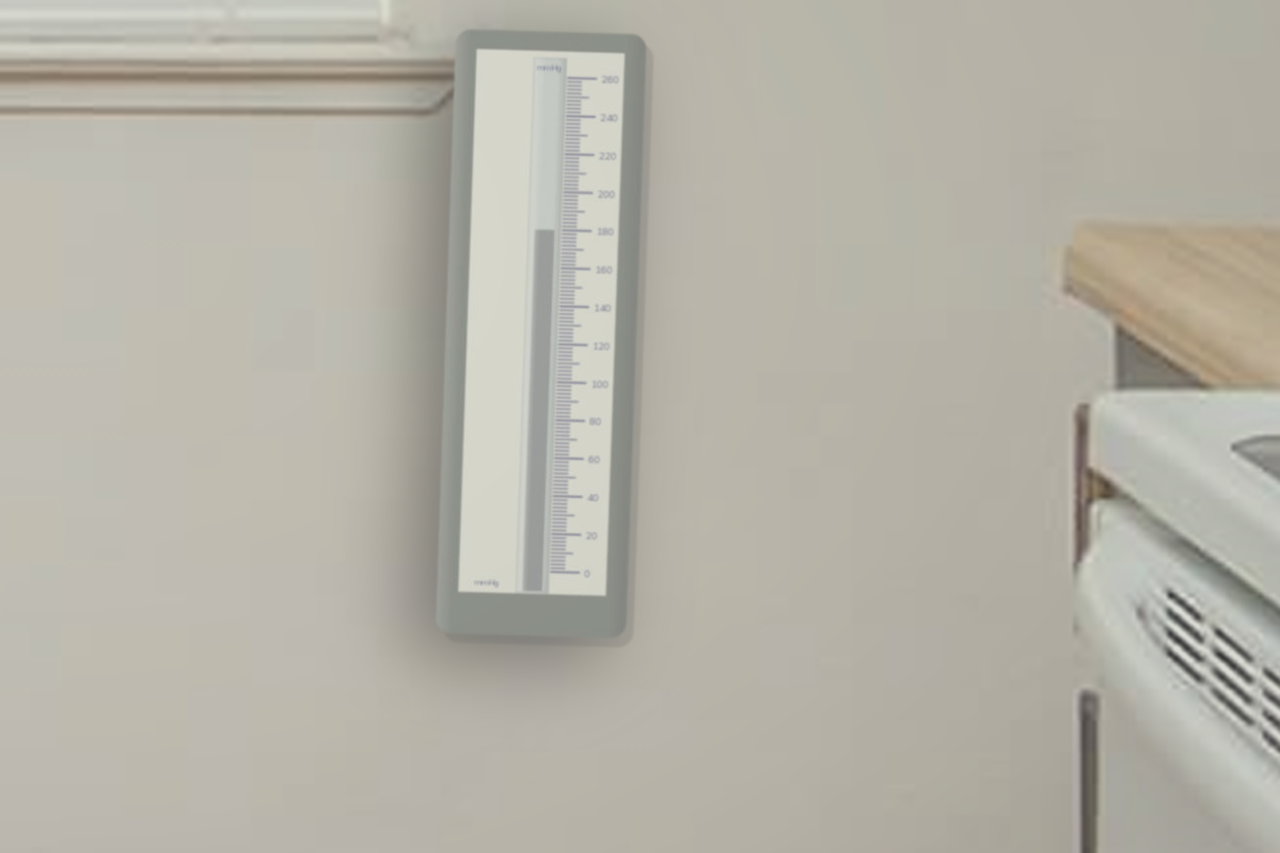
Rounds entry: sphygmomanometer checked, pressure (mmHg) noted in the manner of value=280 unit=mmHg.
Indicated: value=180 unit=mmHg
